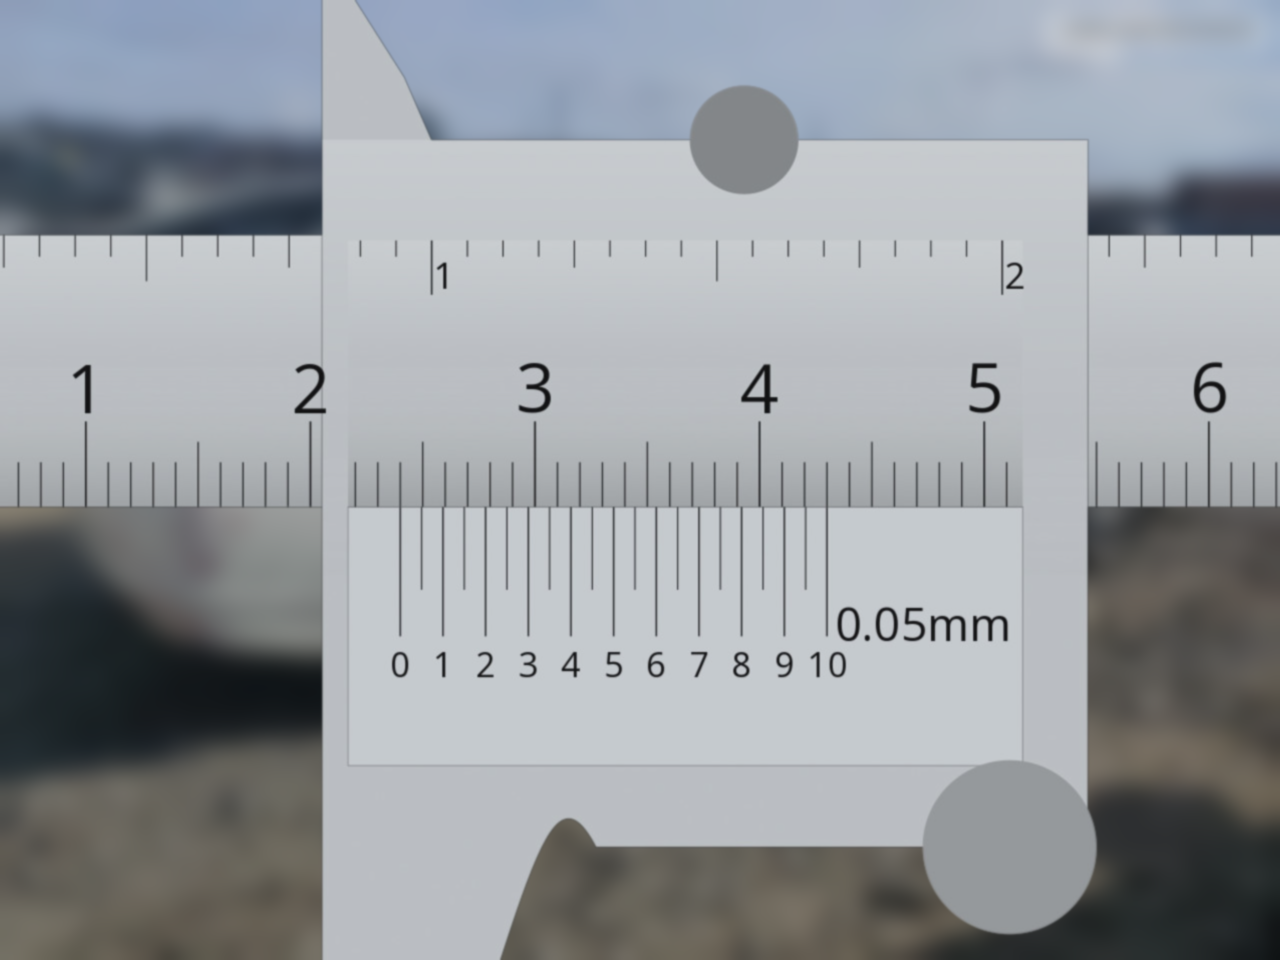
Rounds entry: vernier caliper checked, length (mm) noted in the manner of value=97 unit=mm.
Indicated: value=24.0 unit=mm
